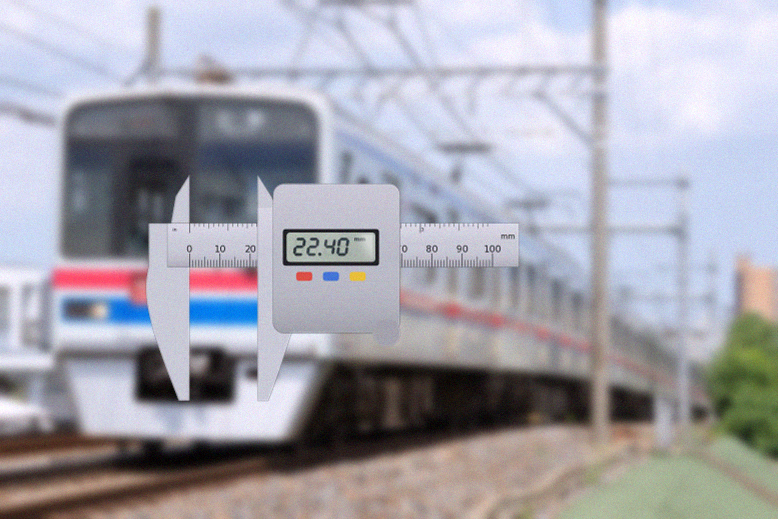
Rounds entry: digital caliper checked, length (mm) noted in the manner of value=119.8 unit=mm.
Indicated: value=22.40 unit=mm
